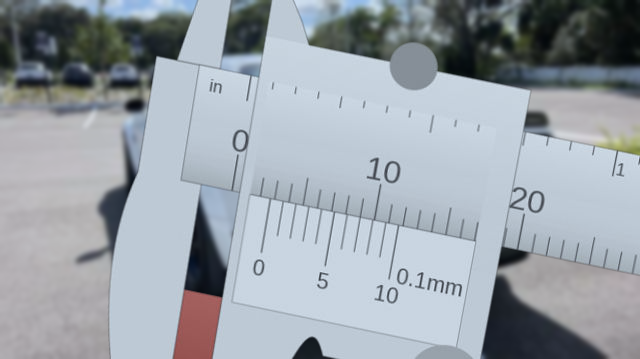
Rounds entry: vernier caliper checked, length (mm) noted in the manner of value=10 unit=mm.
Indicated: value=2.7 unit=mm
